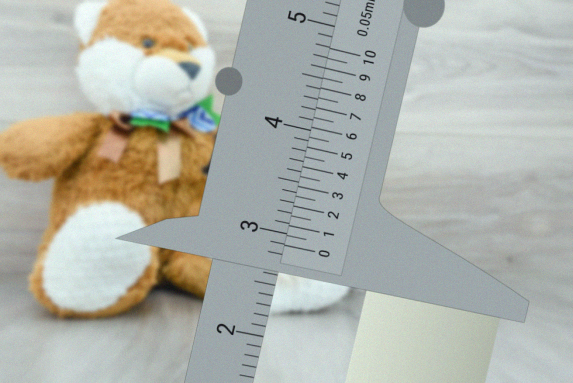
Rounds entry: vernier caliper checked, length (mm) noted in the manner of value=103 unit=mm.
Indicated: value=28.9 unit=mm
